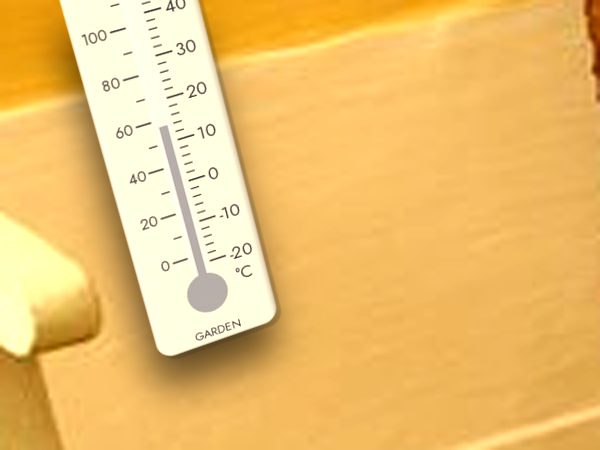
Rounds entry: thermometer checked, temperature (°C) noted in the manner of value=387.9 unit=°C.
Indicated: value=14 unit=°C
